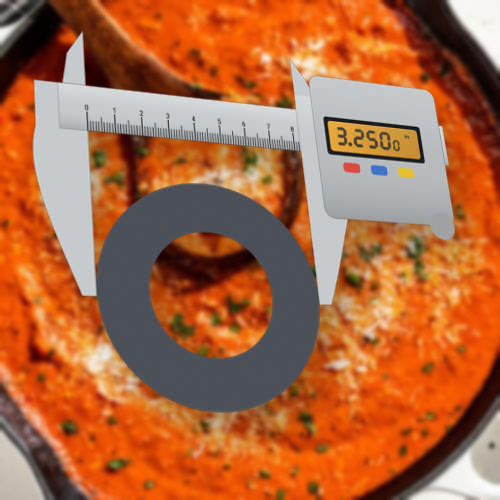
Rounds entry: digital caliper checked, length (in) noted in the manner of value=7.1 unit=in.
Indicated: value=3.2500 unit=in
